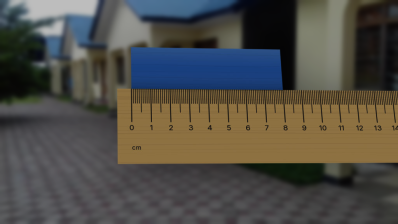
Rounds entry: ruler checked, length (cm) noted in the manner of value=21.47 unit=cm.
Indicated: value=8 unit=cm
